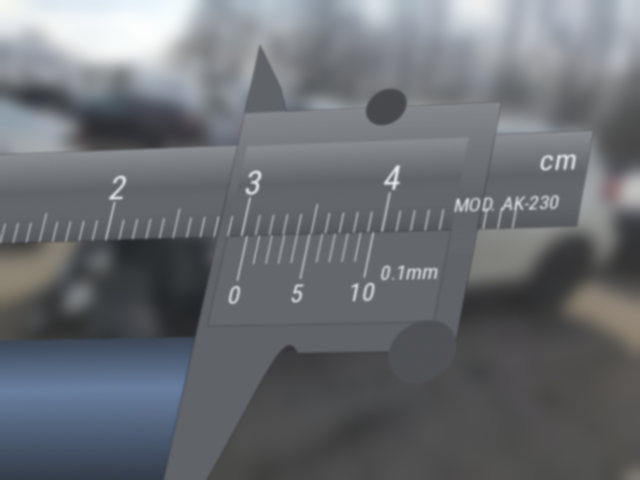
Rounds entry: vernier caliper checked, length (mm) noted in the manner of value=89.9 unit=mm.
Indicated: value=30.4 unit=mm
